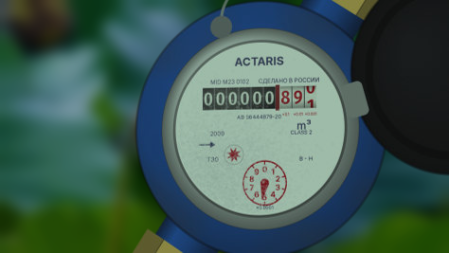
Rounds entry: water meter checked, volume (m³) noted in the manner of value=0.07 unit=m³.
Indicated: value=0.8905 unit=m³
